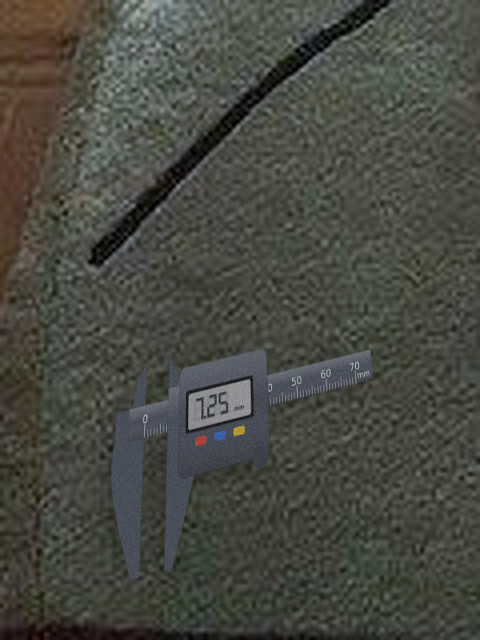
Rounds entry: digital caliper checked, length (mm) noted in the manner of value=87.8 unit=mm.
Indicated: value=7.25 unit=mm
